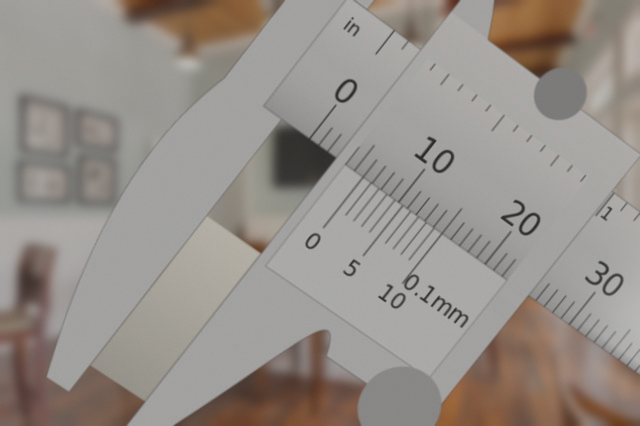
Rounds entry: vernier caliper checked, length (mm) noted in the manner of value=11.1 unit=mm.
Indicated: value=6.0 unit=mm
